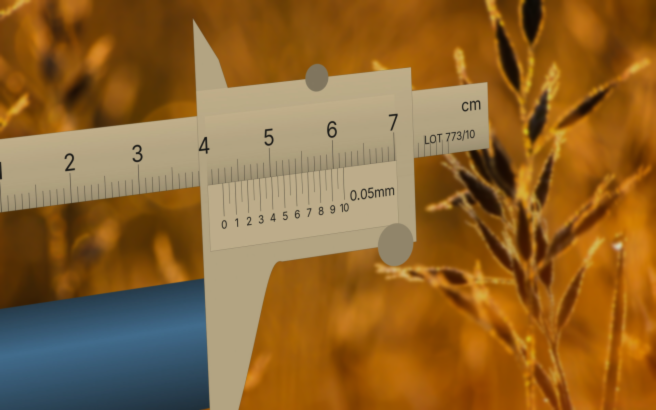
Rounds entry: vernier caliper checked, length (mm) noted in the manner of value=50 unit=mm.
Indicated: value=42.6 unit=mm
